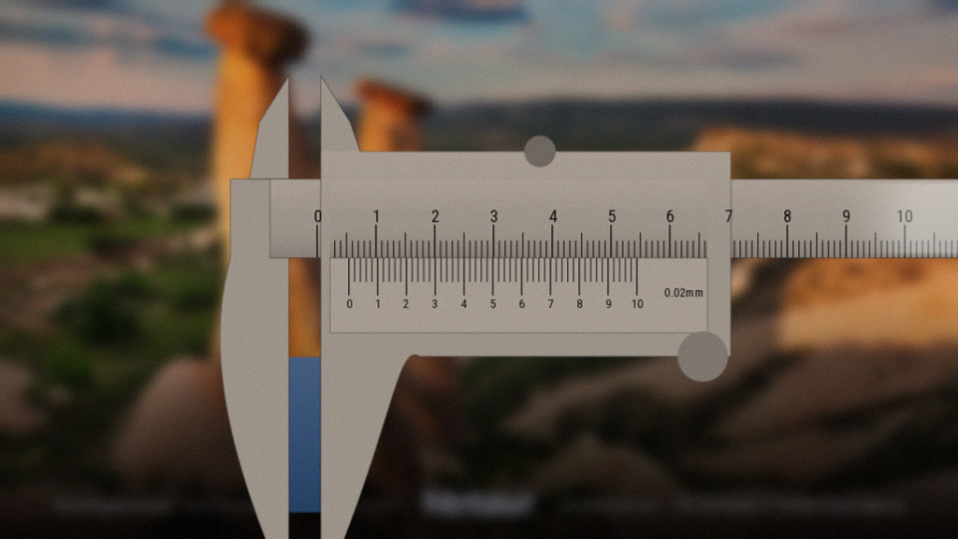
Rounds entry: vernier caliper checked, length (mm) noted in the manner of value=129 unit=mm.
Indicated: value=5.4 unit=mm
